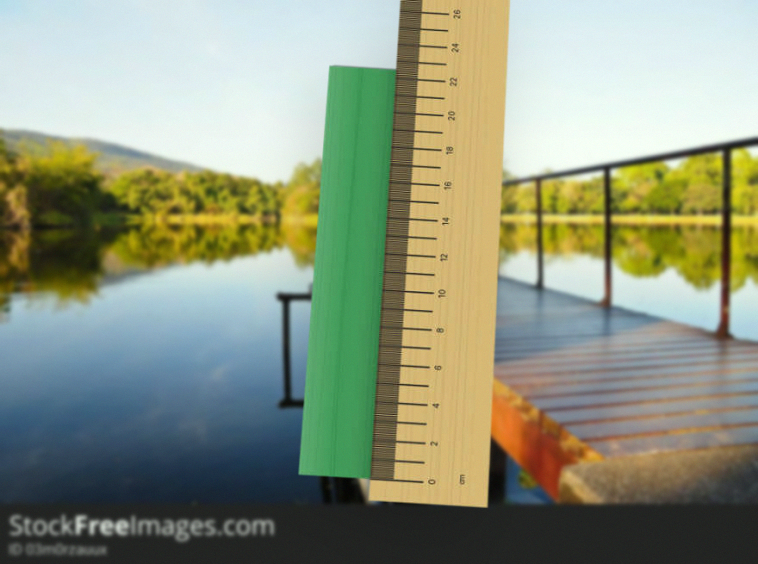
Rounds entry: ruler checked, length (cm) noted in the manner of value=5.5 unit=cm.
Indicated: value=22.5 unit=cm
